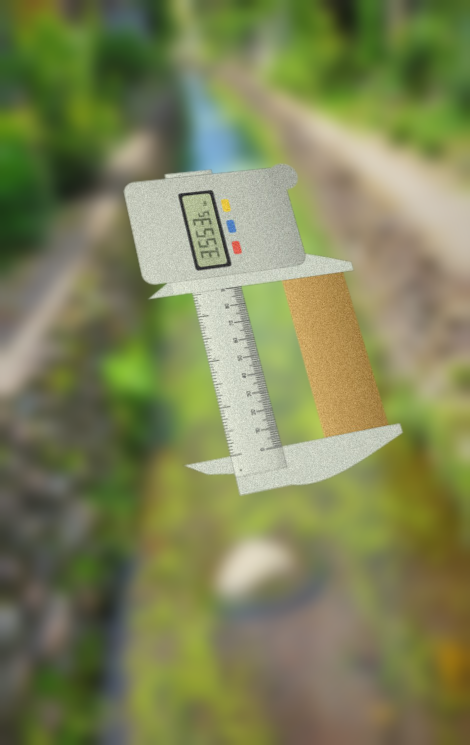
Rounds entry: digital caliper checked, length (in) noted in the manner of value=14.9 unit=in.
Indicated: value=3.5535 unit=in
